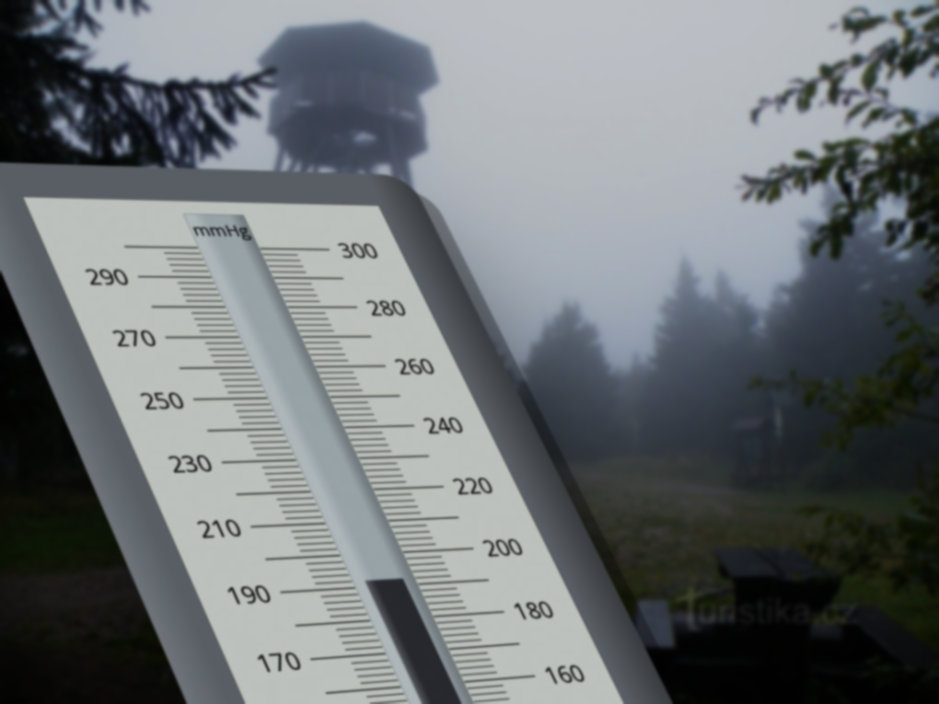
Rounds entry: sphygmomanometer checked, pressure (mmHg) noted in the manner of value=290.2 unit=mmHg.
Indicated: value=192 unit=mmHg
